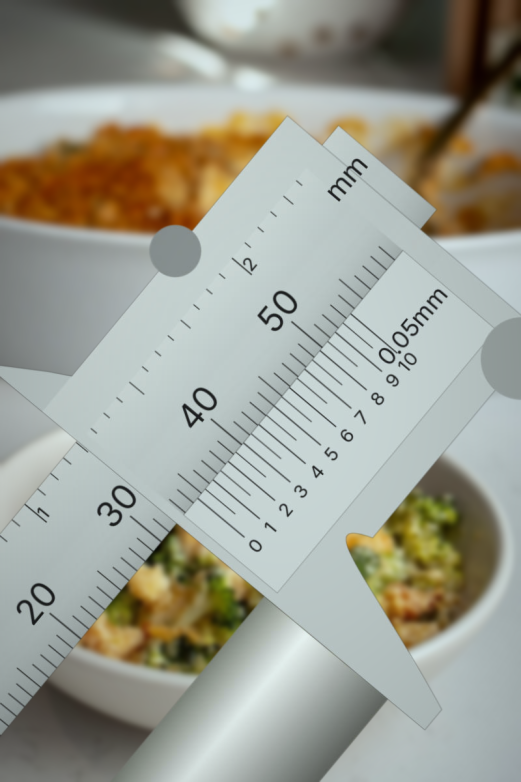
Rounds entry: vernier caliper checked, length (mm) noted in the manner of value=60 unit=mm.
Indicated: value=34.5 unit=mm
